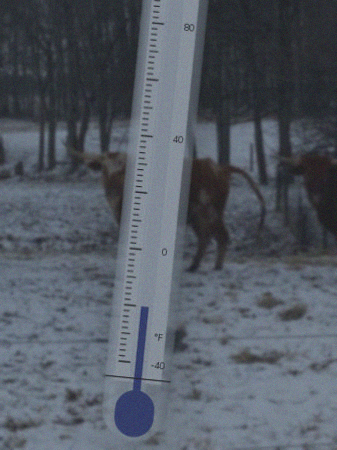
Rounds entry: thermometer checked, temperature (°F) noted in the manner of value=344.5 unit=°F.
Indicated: value=-20 unit=°F
